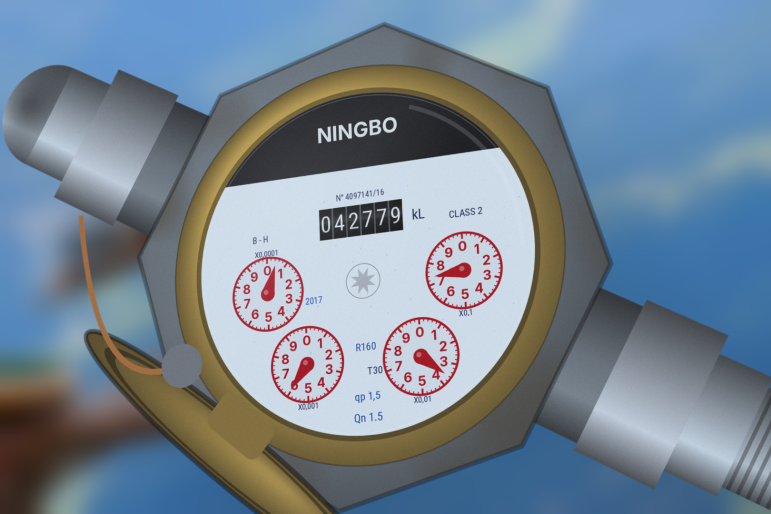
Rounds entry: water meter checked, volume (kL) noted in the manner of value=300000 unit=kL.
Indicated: value=42779.7360 unit=kL
